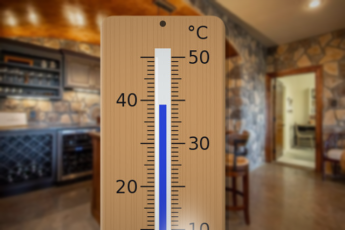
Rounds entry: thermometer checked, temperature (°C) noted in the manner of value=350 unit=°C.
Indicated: value=39 unit=°C
